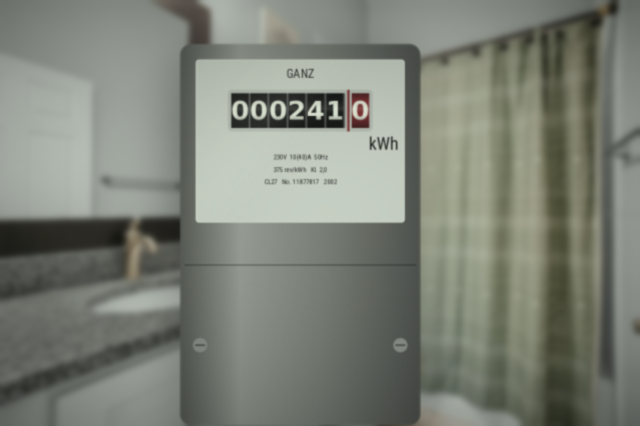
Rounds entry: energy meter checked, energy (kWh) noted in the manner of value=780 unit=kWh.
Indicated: value=241.0 unit=kWh
